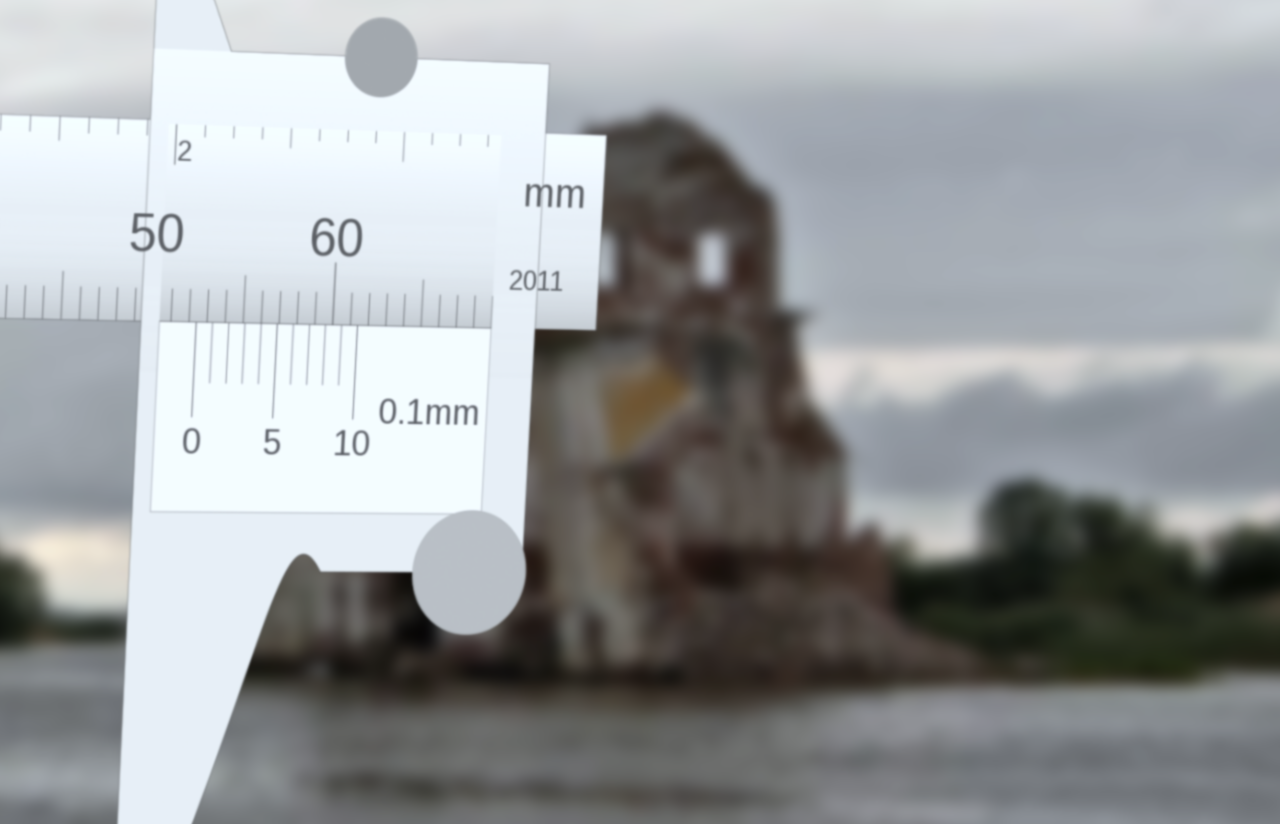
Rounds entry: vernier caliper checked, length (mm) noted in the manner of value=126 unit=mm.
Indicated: value=52.4 unit=mm
